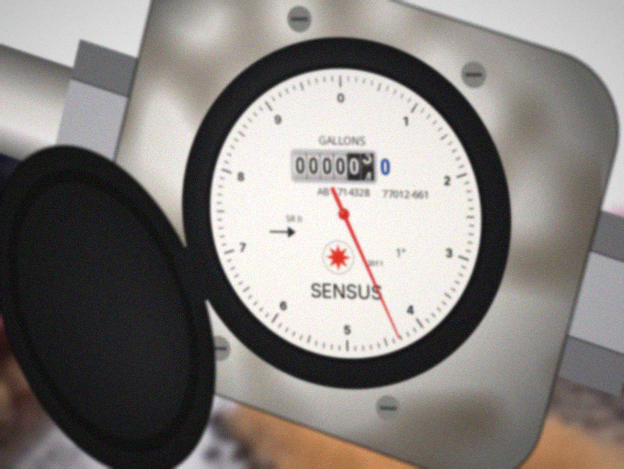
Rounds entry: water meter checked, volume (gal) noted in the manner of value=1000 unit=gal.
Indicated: value=34.3 unit=gal
